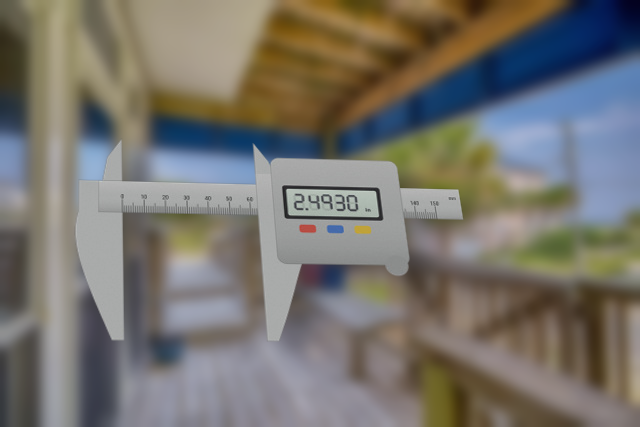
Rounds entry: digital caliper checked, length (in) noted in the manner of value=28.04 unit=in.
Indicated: value=2.4930 unit=in
